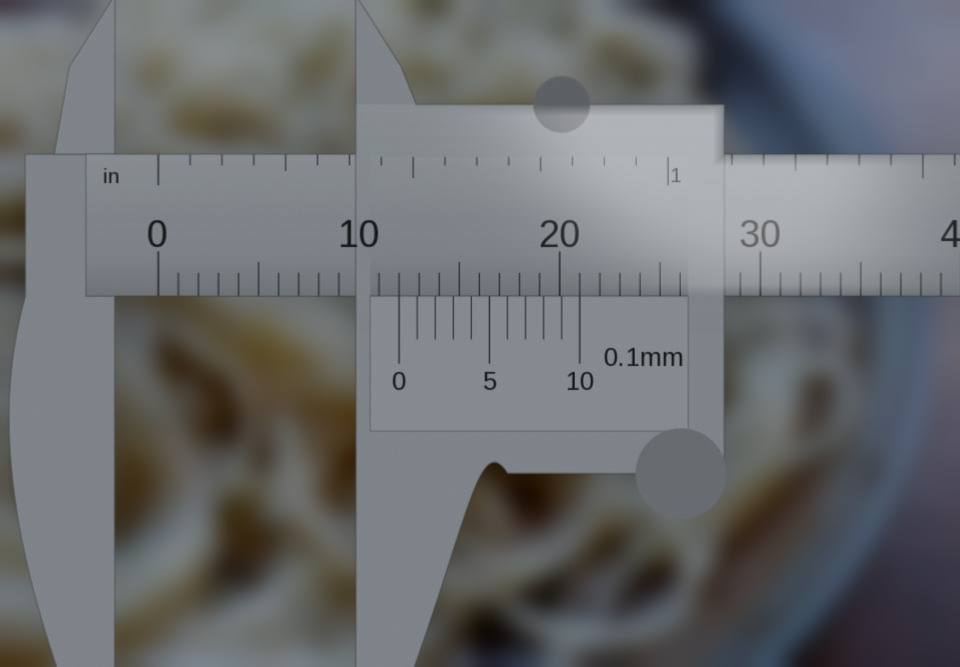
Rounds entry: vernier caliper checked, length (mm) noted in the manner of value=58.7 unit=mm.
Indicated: value=12.0 unit=mm
